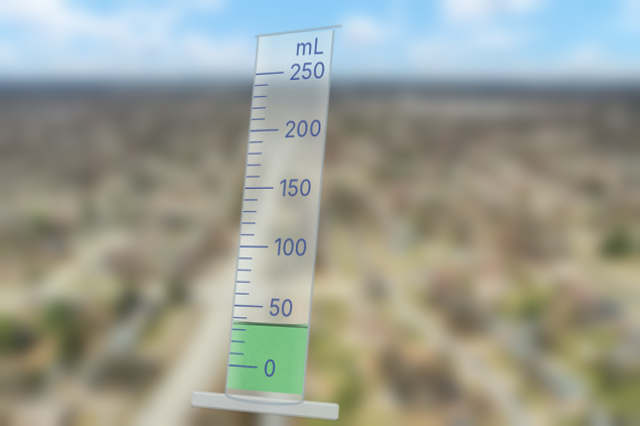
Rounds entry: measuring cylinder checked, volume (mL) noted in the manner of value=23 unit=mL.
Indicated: value=35 unit=mL
